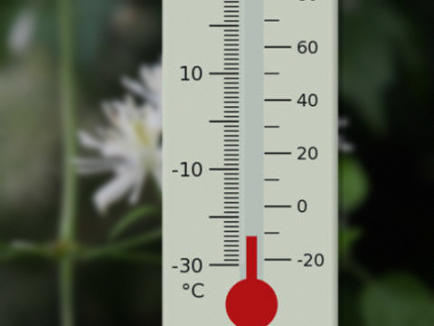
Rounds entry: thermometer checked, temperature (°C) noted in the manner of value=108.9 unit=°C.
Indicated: value=-24 unit=°C
